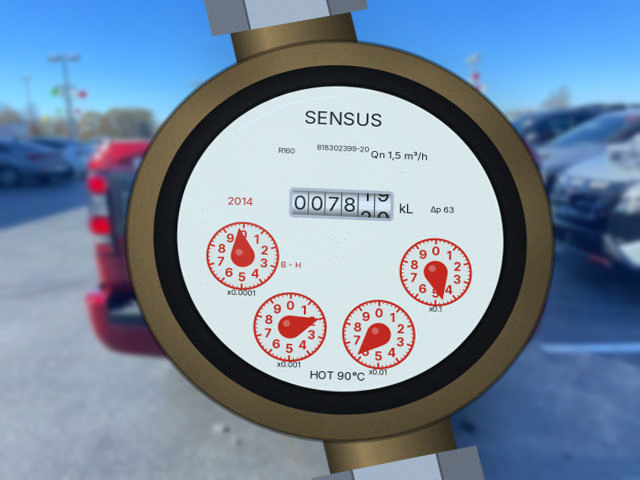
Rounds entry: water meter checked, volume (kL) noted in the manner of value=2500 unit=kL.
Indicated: value=7819.4619 unit=kL
